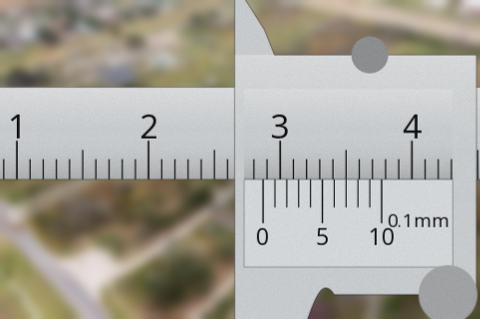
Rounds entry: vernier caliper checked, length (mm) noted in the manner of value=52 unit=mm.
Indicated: value=28.7 unit=mm
